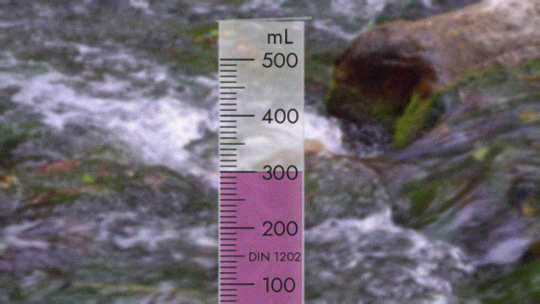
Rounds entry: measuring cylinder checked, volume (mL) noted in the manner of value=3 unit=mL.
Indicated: value=300 unit=mL
